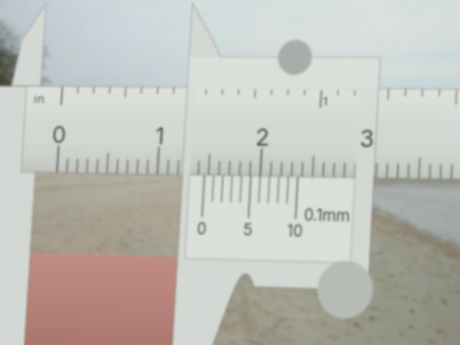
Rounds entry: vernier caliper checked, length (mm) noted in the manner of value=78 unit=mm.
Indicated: value=14.6 unit=mm
